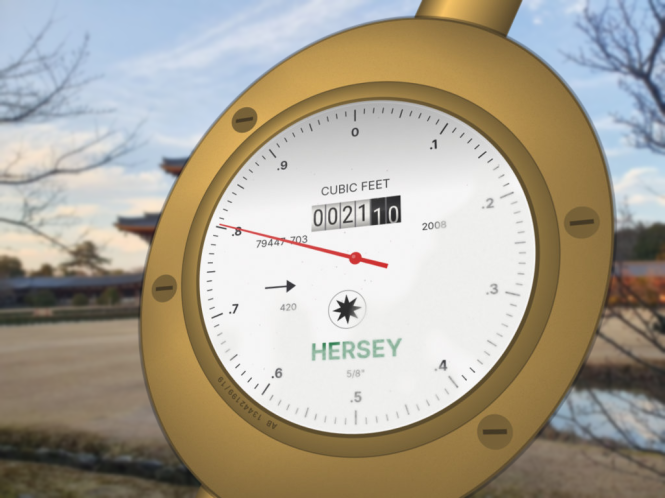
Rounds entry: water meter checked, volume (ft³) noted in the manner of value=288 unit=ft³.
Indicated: value=2109.80 unit=ft³
